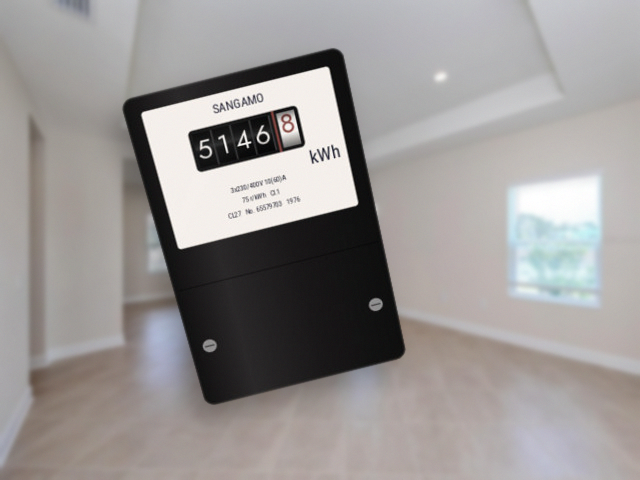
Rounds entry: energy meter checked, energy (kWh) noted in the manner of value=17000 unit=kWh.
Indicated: value=5146.8 unit=kWh
